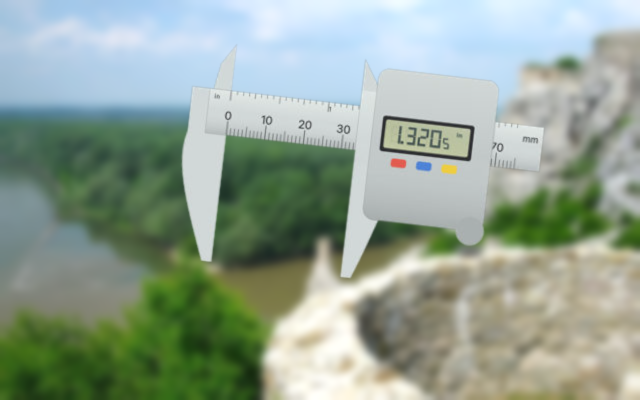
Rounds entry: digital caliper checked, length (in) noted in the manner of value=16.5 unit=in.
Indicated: value=1.3205 unit=in
